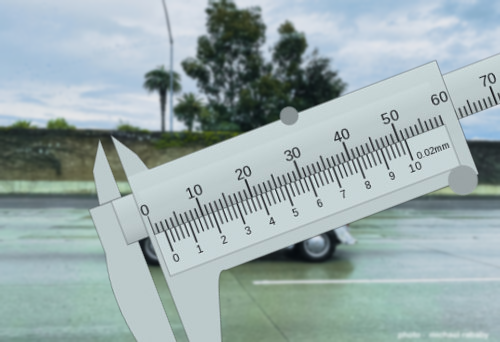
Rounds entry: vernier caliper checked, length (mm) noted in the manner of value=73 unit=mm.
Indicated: value=2.2 unit=mm
